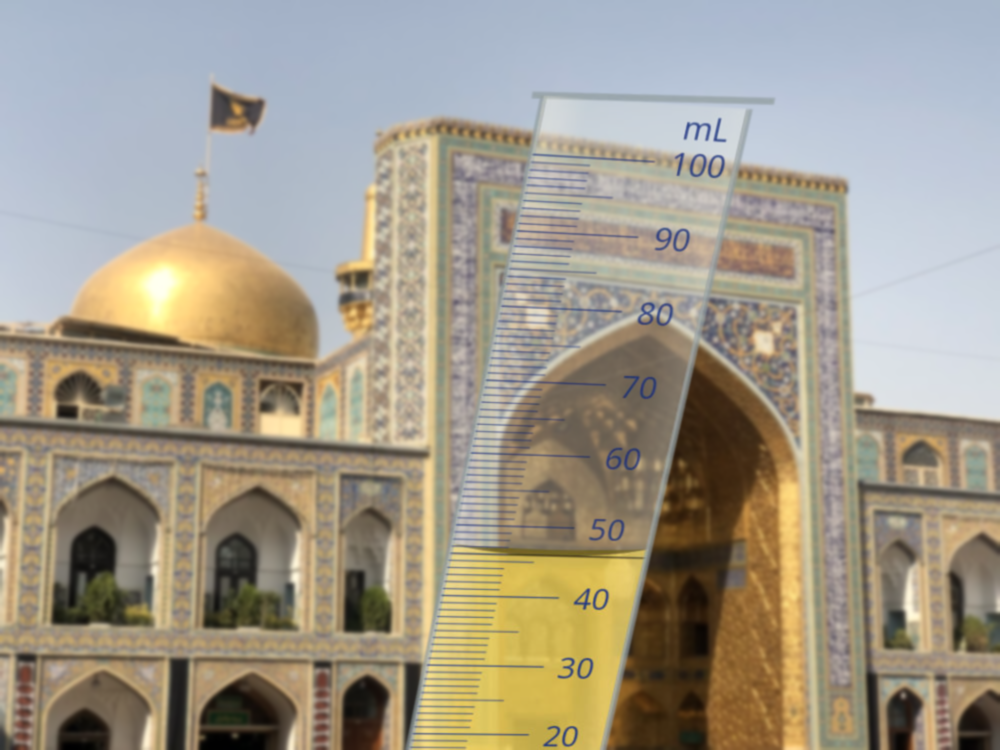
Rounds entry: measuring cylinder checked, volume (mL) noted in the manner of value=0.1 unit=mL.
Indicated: value=46 unit=mL
